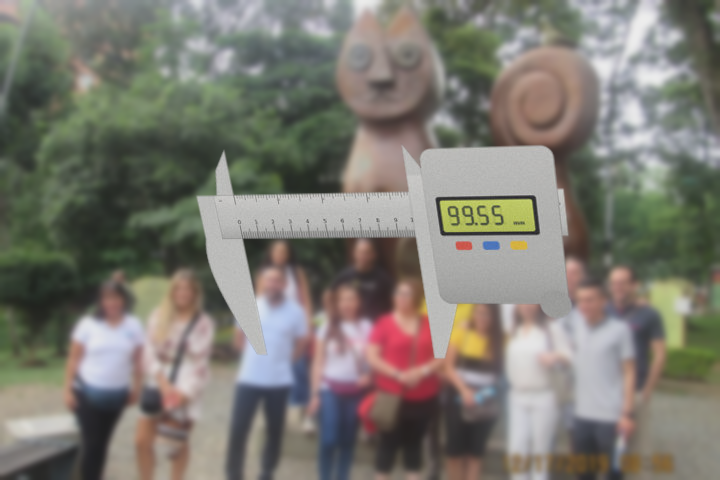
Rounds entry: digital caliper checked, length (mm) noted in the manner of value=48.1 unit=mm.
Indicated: value=99.55 unit=mm
